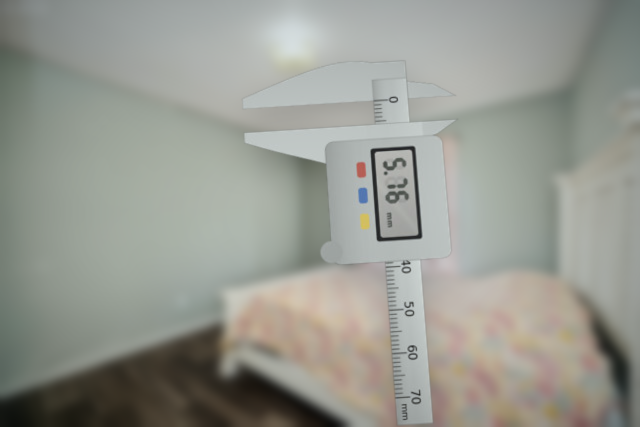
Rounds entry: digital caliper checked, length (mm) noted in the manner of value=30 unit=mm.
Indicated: value=5.76 unit=mm
